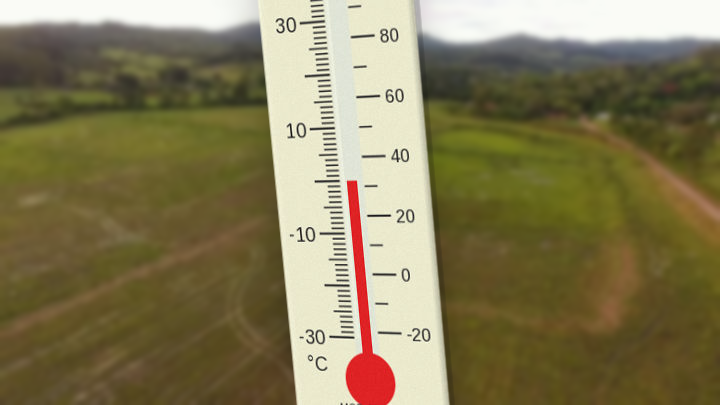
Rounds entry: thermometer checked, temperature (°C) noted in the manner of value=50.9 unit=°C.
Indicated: value=0 unit=°C
